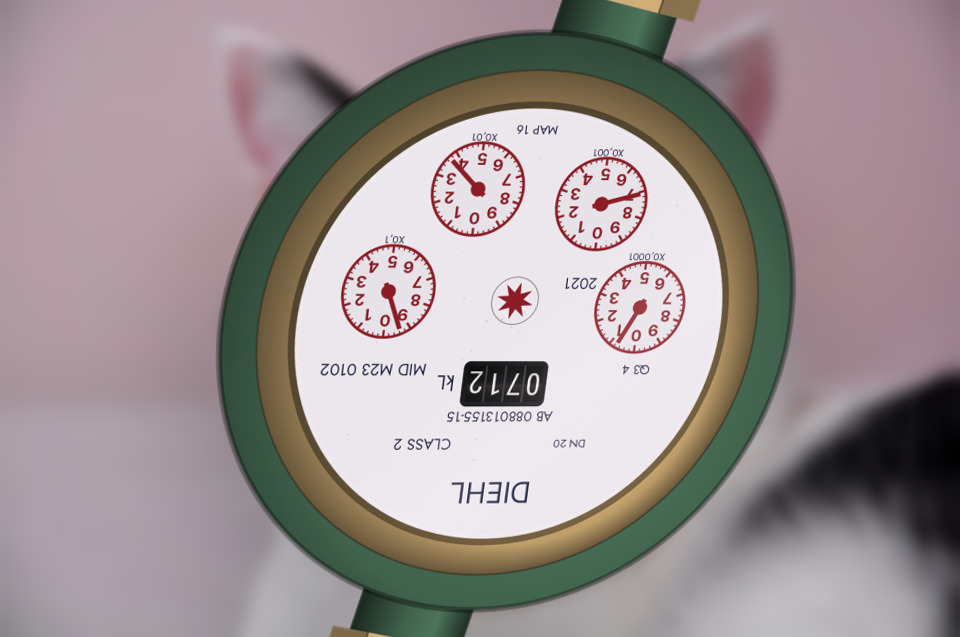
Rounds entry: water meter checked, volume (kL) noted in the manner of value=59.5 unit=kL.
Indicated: value=711.9370 unit=kL
